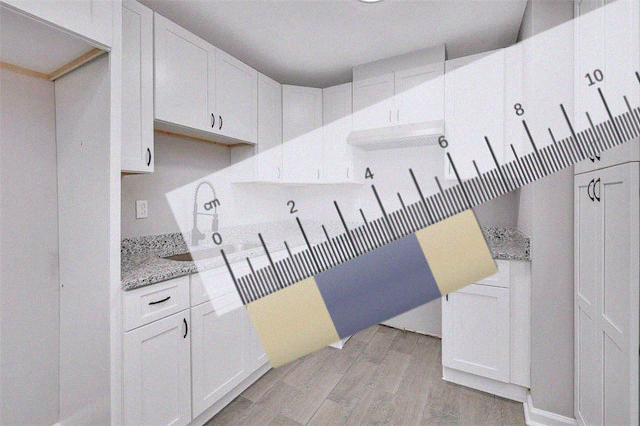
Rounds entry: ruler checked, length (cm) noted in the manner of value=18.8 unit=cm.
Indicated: value=6 unit=cm
